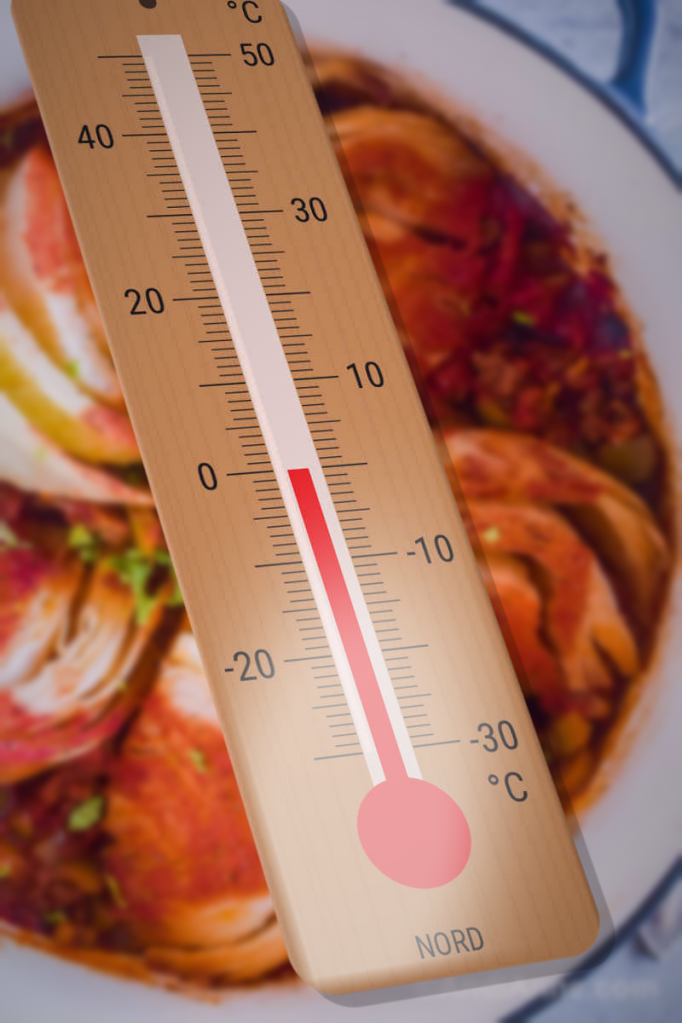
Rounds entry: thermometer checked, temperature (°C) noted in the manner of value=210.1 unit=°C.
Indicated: value=0 unit=°C
